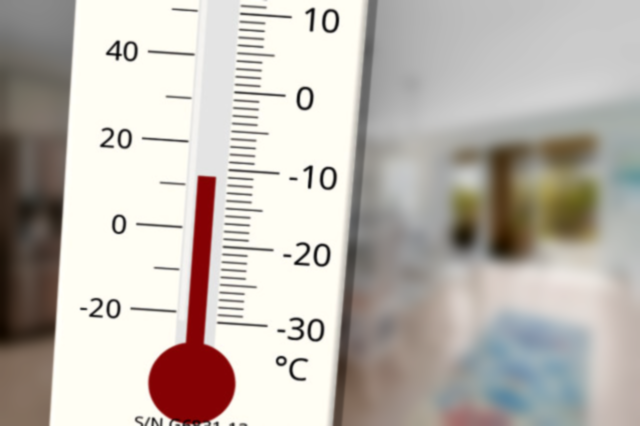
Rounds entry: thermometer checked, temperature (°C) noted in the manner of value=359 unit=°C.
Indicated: value=-11 unit=°C
